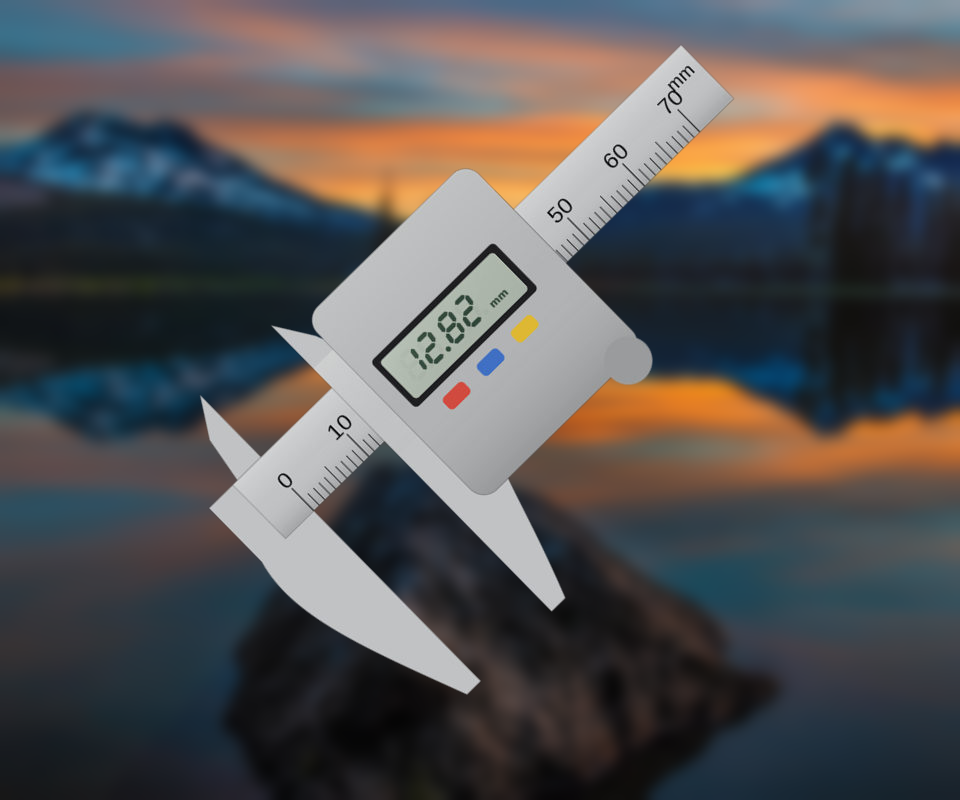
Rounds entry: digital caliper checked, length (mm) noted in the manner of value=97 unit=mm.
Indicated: value=12.82 unit=mm
